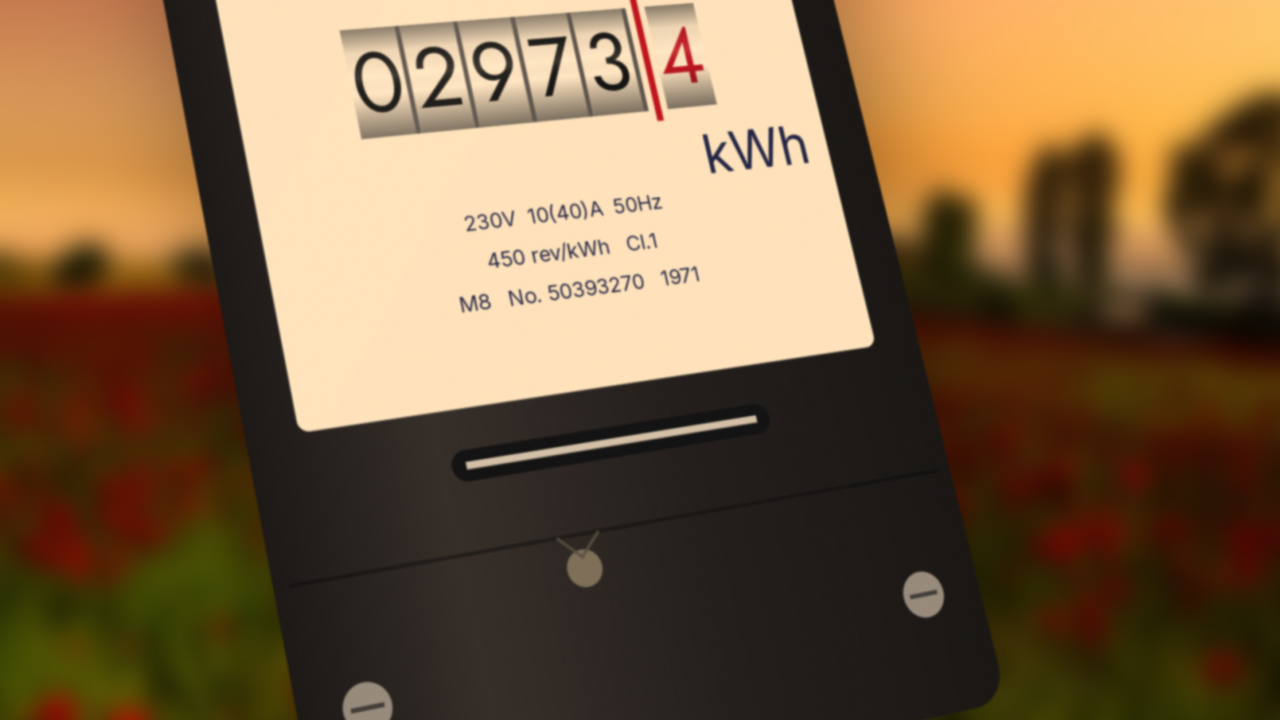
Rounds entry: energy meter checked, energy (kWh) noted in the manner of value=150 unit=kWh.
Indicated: value=2973.4 unit=kWh
